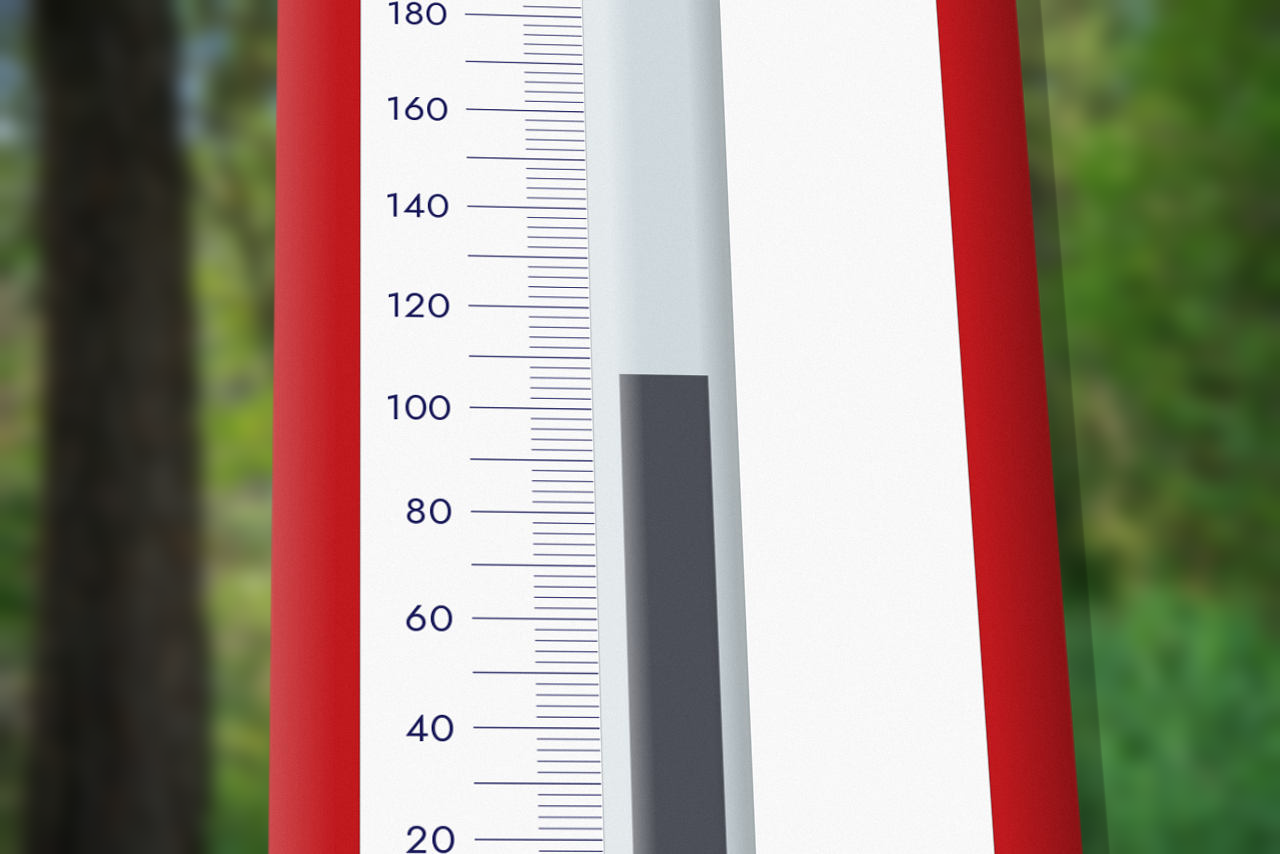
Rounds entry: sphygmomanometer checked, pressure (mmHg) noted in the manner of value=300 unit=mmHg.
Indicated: value=107 unit=mmHg
